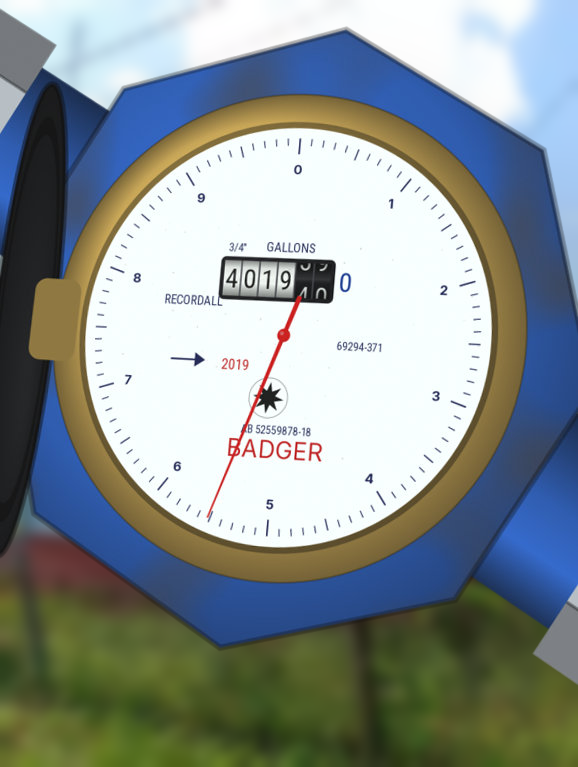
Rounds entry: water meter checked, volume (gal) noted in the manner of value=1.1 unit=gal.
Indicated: value=4019395.5 unit=gal
